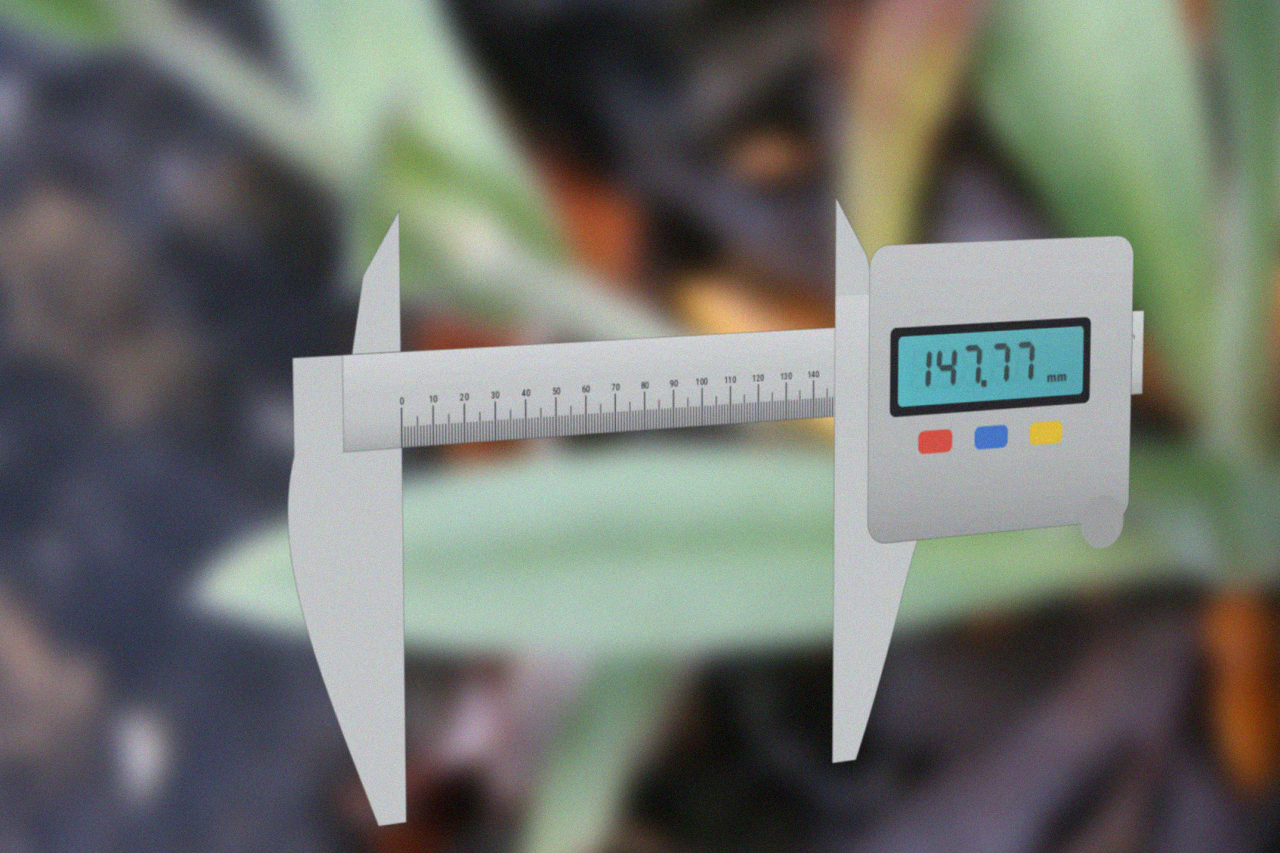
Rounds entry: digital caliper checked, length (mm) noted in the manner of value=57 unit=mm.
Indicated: value=147.77 unit=mm
